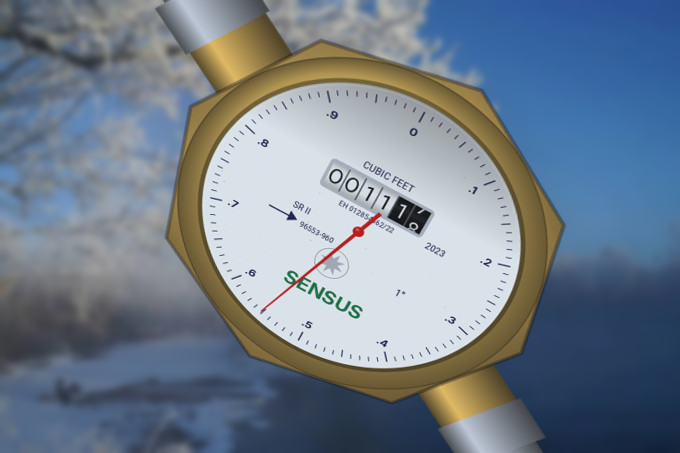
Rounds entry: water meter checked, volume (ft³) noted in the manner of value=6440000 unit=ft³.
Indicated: value=1117.55 unit=ft³
